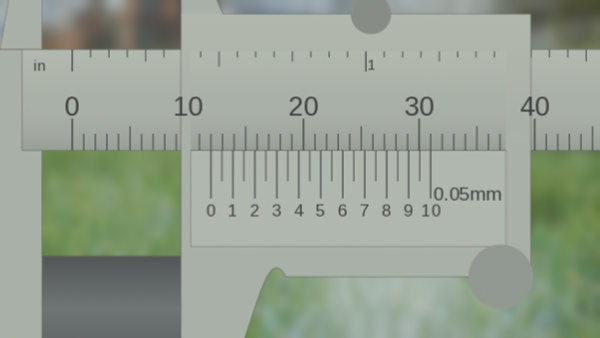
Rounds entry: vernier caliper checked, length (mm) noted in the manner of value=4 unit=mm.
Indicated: value=12.0 unit=mm
